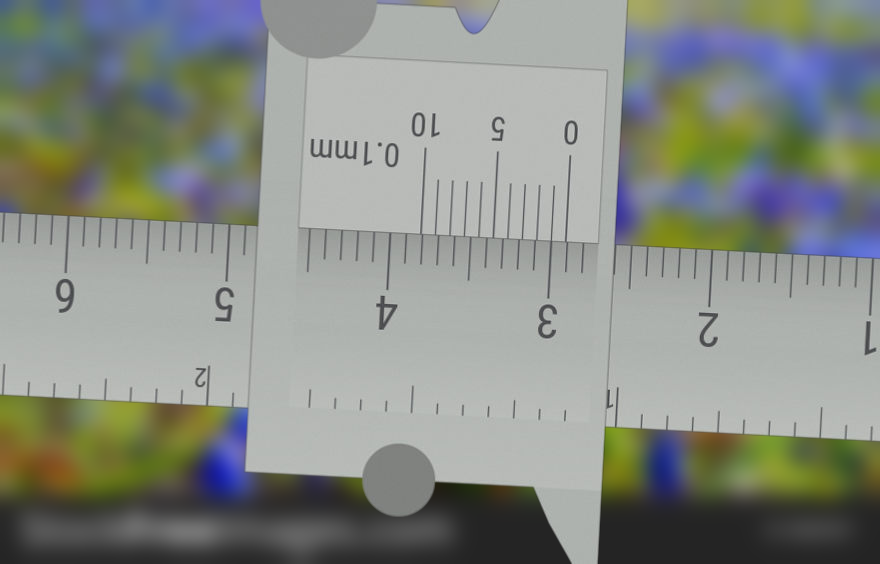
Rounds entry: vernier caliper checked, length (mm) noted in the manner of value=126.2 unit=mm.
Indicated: value=29.1 unit=mm
